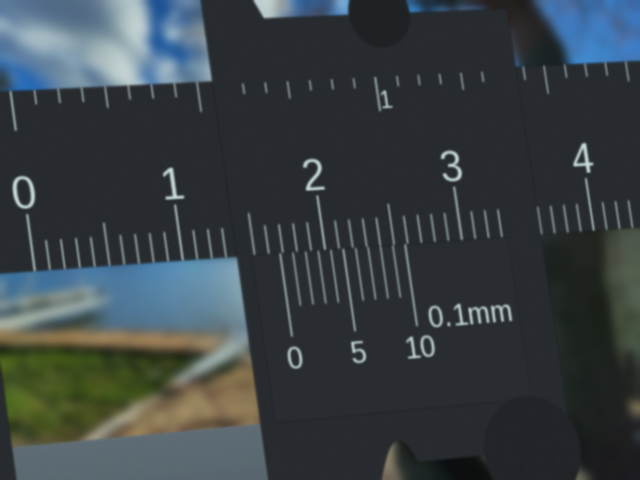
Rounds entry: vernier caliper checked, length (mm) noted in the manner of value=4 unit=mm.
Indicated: value=16.8 unit=mm
